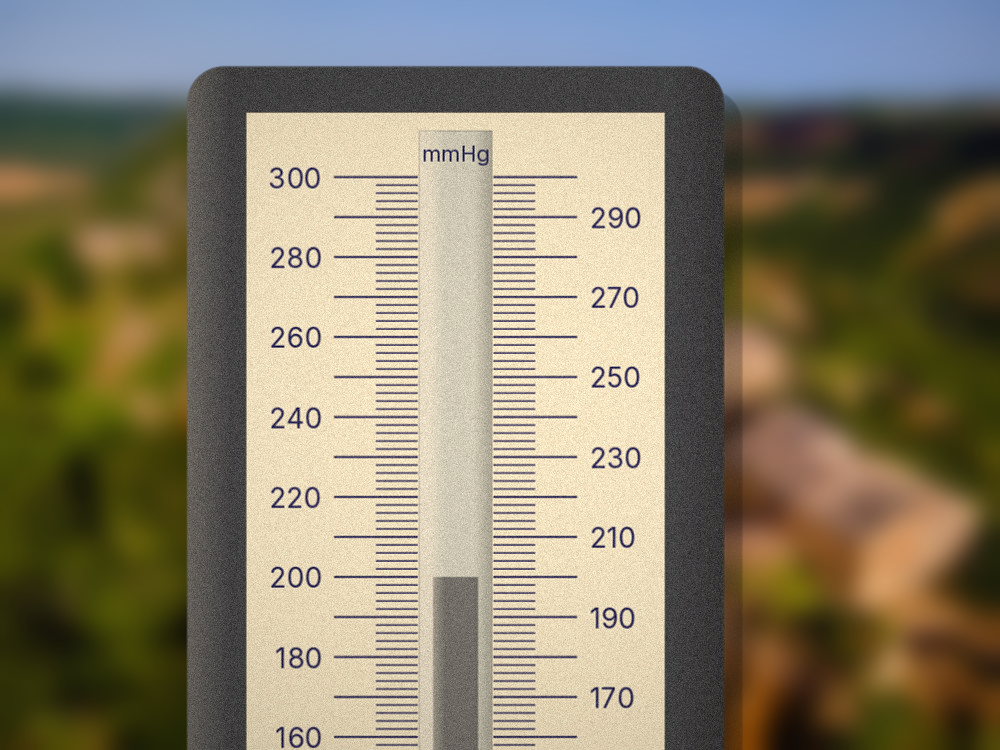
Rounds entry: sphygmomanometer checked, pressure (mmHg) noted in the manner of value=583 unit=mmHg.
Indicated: value=200 unit=mmHg
